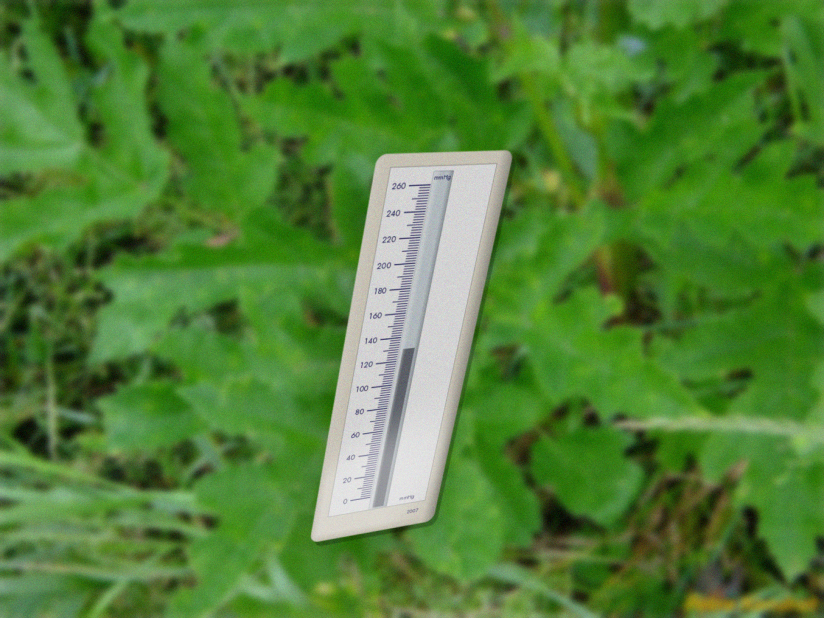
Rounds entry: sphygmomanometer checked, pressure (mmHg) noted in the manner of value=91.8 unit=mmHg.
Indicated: value=130 unit=mmHg
